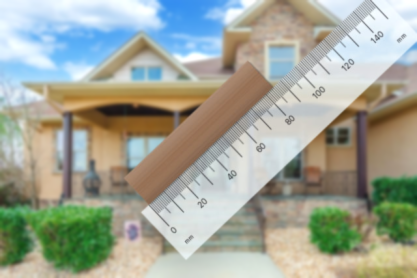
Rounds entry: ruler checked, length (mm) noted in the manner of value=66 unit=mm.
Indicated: value=85 unit=mm
